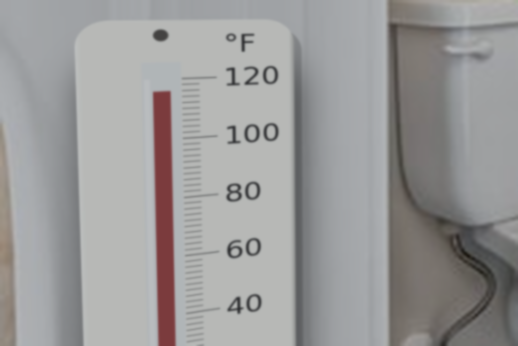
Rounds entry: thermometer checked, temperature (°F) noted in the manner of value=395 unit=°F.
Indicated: value=116 unit=°F
